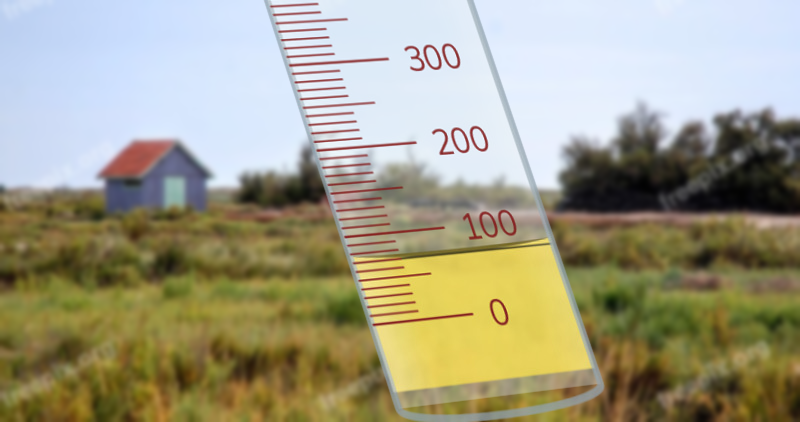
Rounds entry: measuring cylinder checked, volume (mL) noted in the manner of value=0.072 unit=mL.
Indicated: value=70 unit=mL
